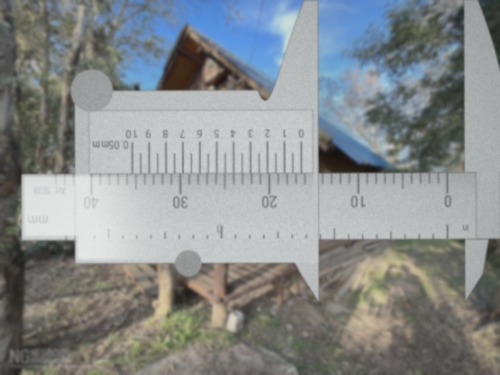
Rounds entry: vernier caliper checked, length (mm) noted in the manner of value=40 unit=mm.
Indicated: value=16.4 unit=mm
